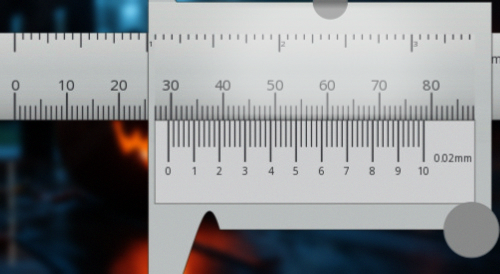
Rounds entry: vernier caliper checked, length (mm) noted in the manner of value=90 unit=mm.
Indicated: value=29.5 unit=mm
